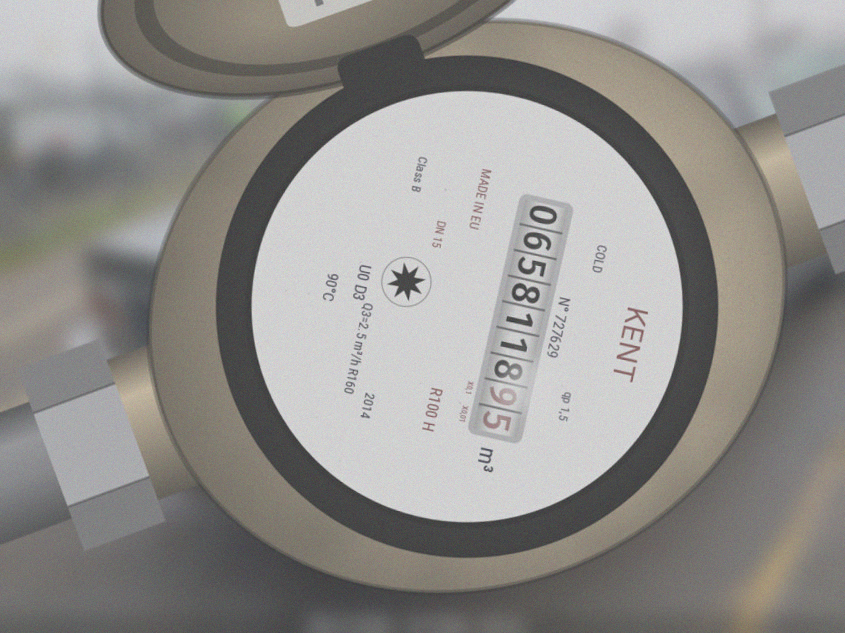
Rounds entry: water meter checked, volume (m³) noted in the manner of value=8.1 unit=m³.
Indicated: value=658118.95 unit=m³
